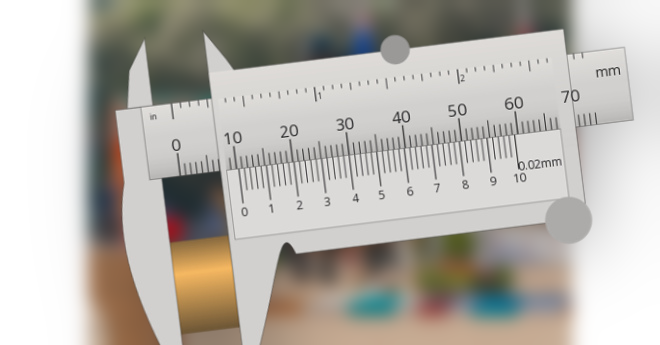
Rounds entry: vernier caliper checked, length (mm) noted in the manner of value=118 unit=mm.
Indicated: value=10.4 unit=mm
